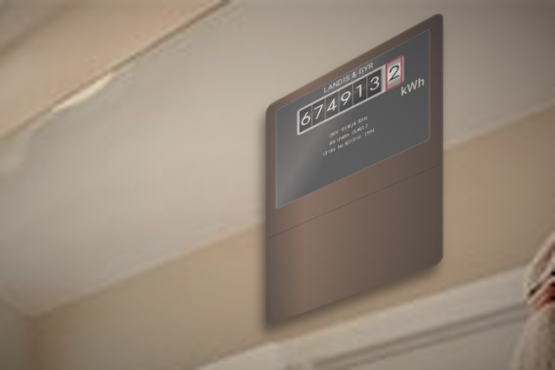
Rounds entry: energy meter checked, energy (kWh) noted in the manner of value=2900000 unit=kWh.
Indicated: value=674913.2 unit=kWh
